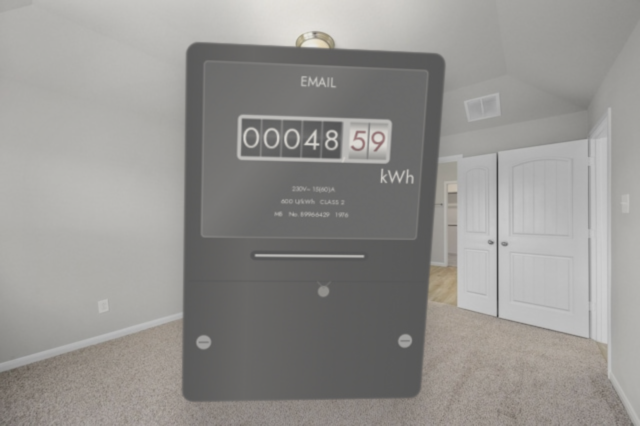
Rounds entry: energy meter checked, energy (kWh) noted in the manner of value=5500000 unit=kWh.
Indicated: value=48.59 unit=kWh
